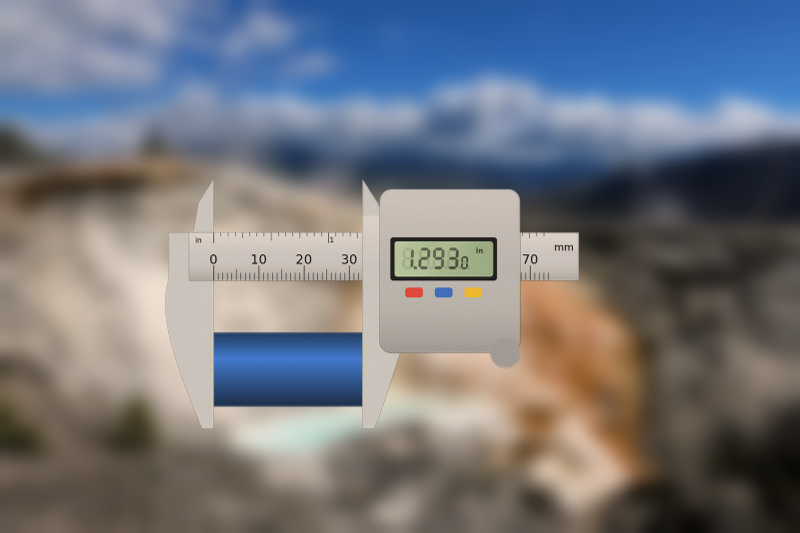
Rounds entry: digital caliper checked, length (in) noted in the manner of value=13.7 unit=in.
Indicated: value=1.2930 unit=in
